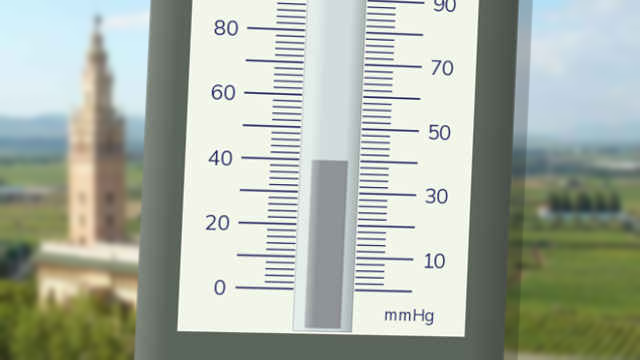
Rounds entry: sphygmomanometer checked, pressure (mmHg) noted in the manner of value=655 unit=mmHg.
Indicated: value=40 unit=mmHg
